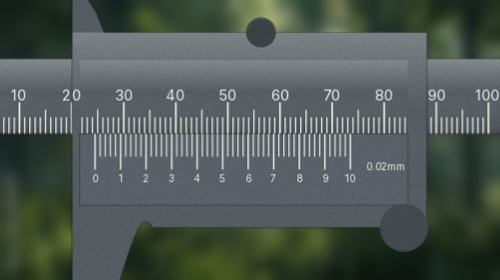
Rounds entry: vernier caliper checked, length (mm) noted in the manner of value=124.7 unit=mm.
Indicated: value=24.5 unit=mm
